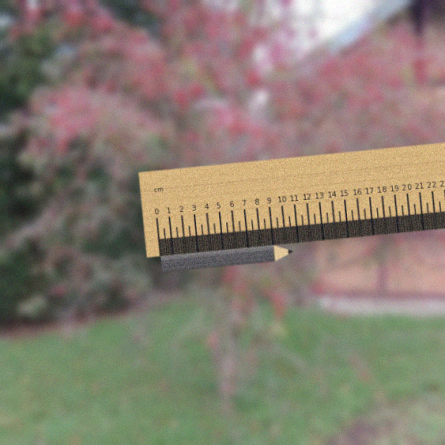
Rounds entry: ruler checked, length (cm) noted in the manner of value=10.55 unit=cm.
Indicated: value=10.5 unit=cm
